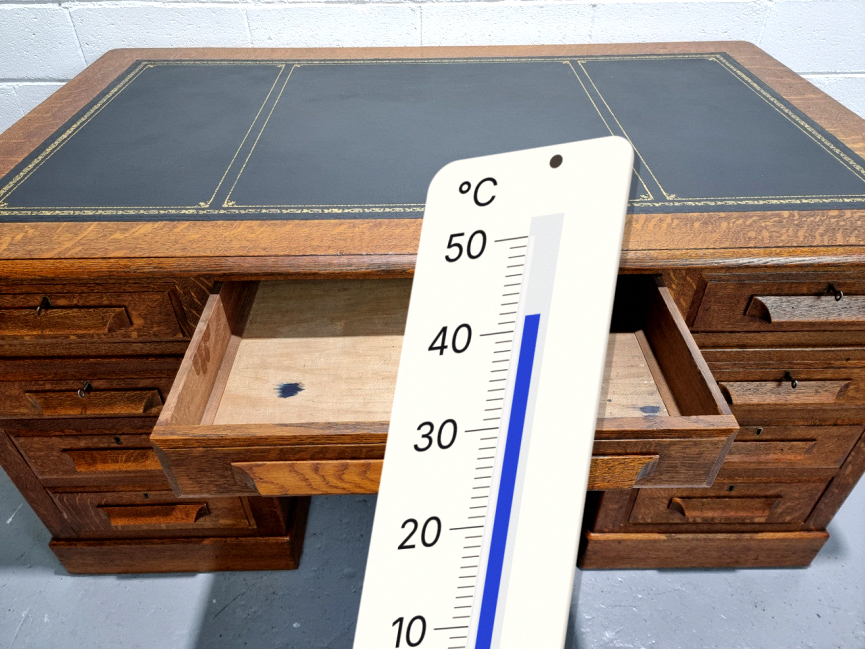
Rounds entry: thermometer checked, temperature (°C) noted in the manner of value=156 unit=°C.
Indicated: value=41.5 unit=°C
